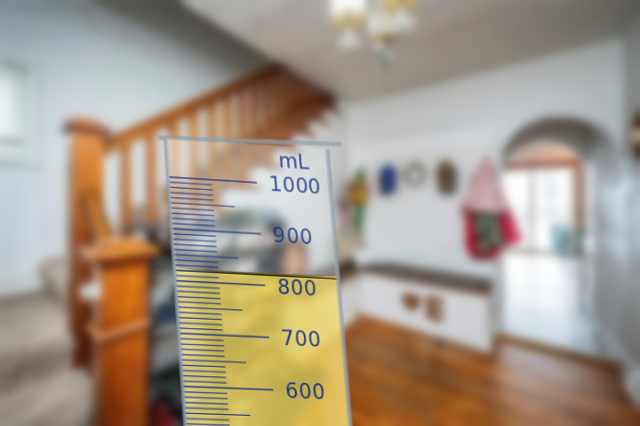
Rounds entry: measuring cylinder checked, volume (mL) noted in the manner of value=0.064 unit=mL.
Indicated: value=820 unit=mL
